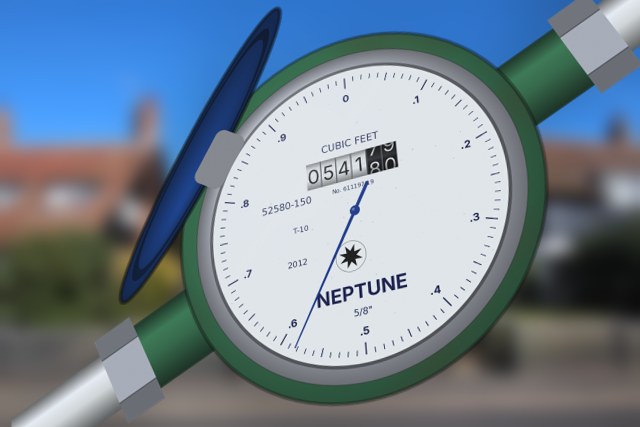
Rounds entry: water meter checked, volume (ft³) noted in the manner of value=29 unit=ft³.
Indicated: value=54179.58 unit=ft³
